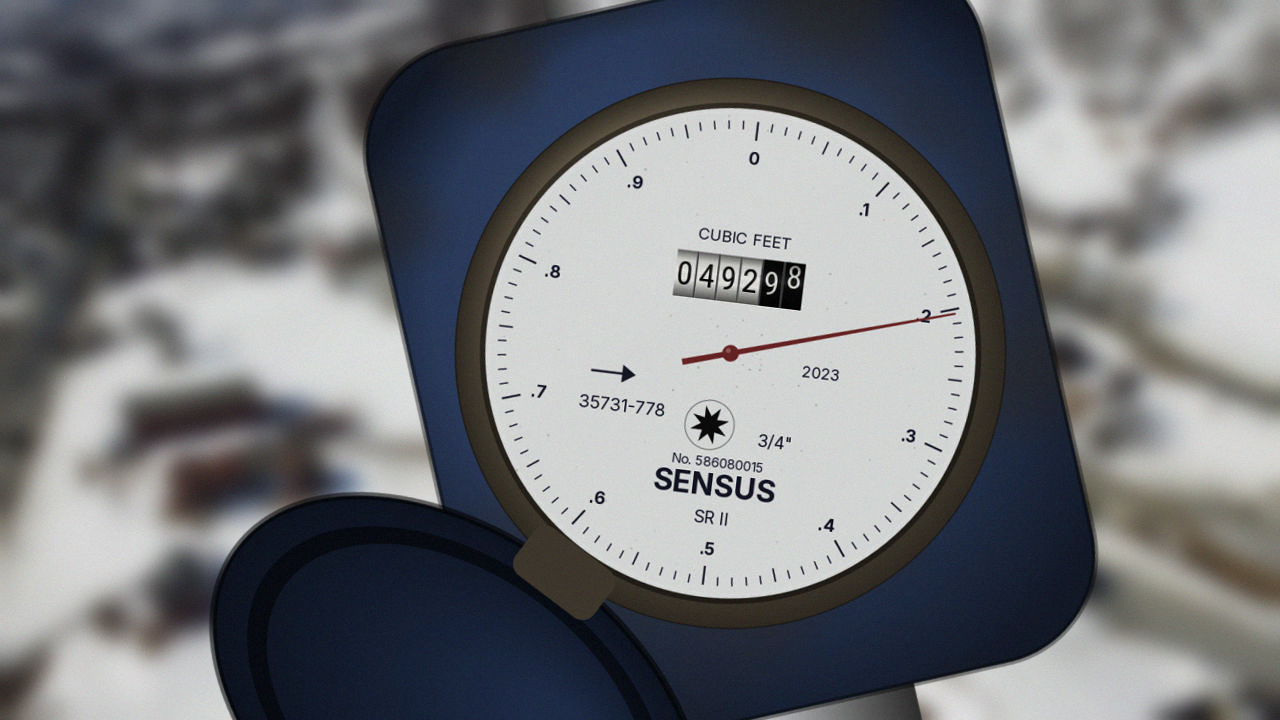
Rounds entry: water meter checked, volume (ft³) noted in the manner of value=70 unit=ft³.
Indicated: value=49298.20 unit=ft³
